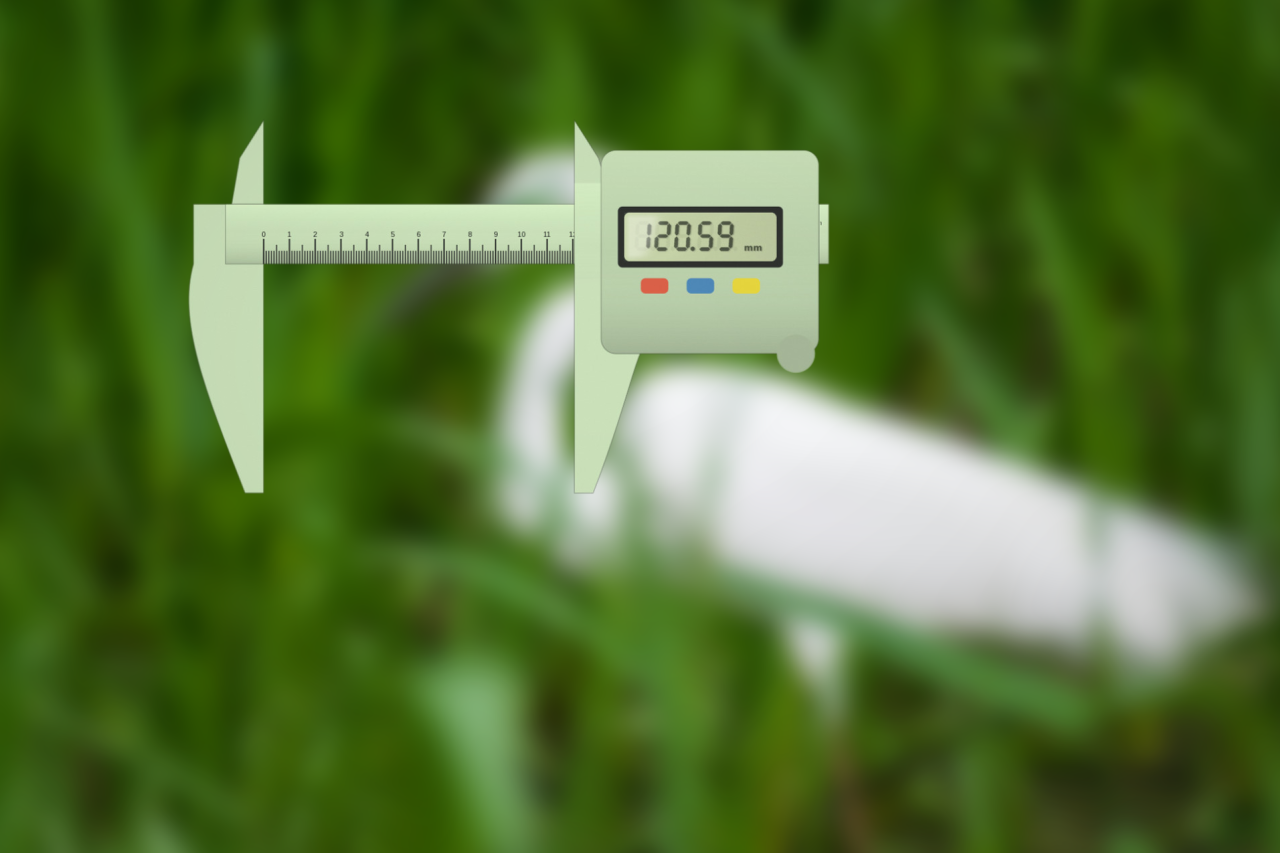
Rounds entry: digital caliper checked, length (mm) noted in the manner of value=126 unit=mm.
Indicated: value=120.59 unit=mm
